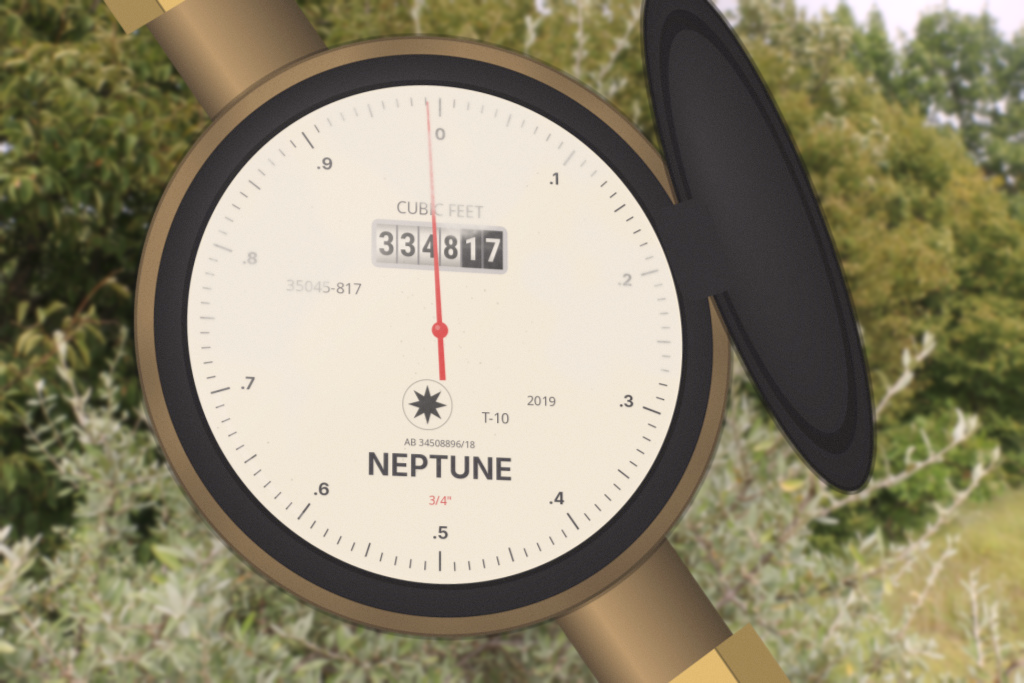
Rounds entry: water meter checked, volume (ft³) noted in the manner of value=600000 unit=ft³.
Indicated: value=334816.99 unit=ft³
